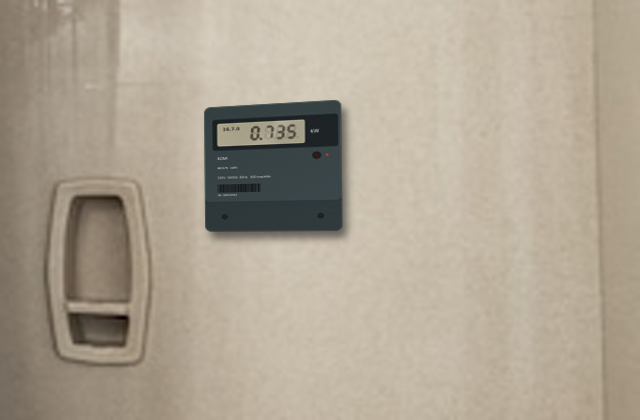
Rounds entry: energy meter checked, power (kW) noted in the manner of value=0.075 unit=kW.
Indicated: value=0.735 unit=kW
